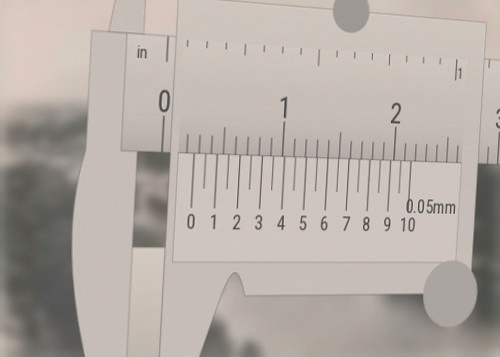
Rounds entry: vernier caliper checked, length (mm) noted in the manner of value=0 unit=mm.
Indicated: value=2.6 unit=mm
